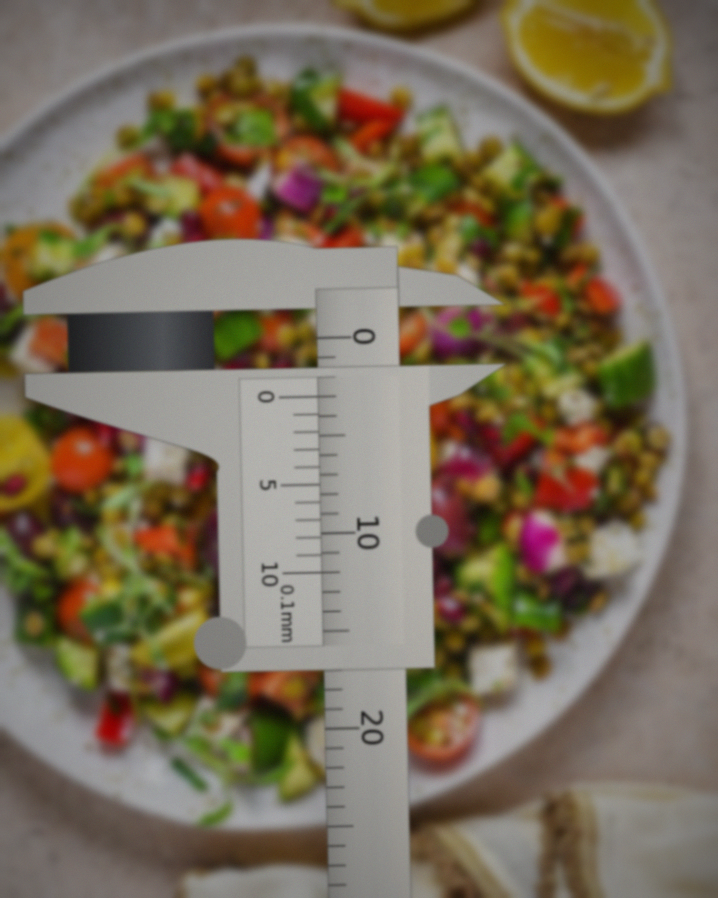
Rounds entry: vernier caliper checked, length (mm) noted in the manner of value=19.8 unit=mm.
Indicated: value=3.0 unit=mm
